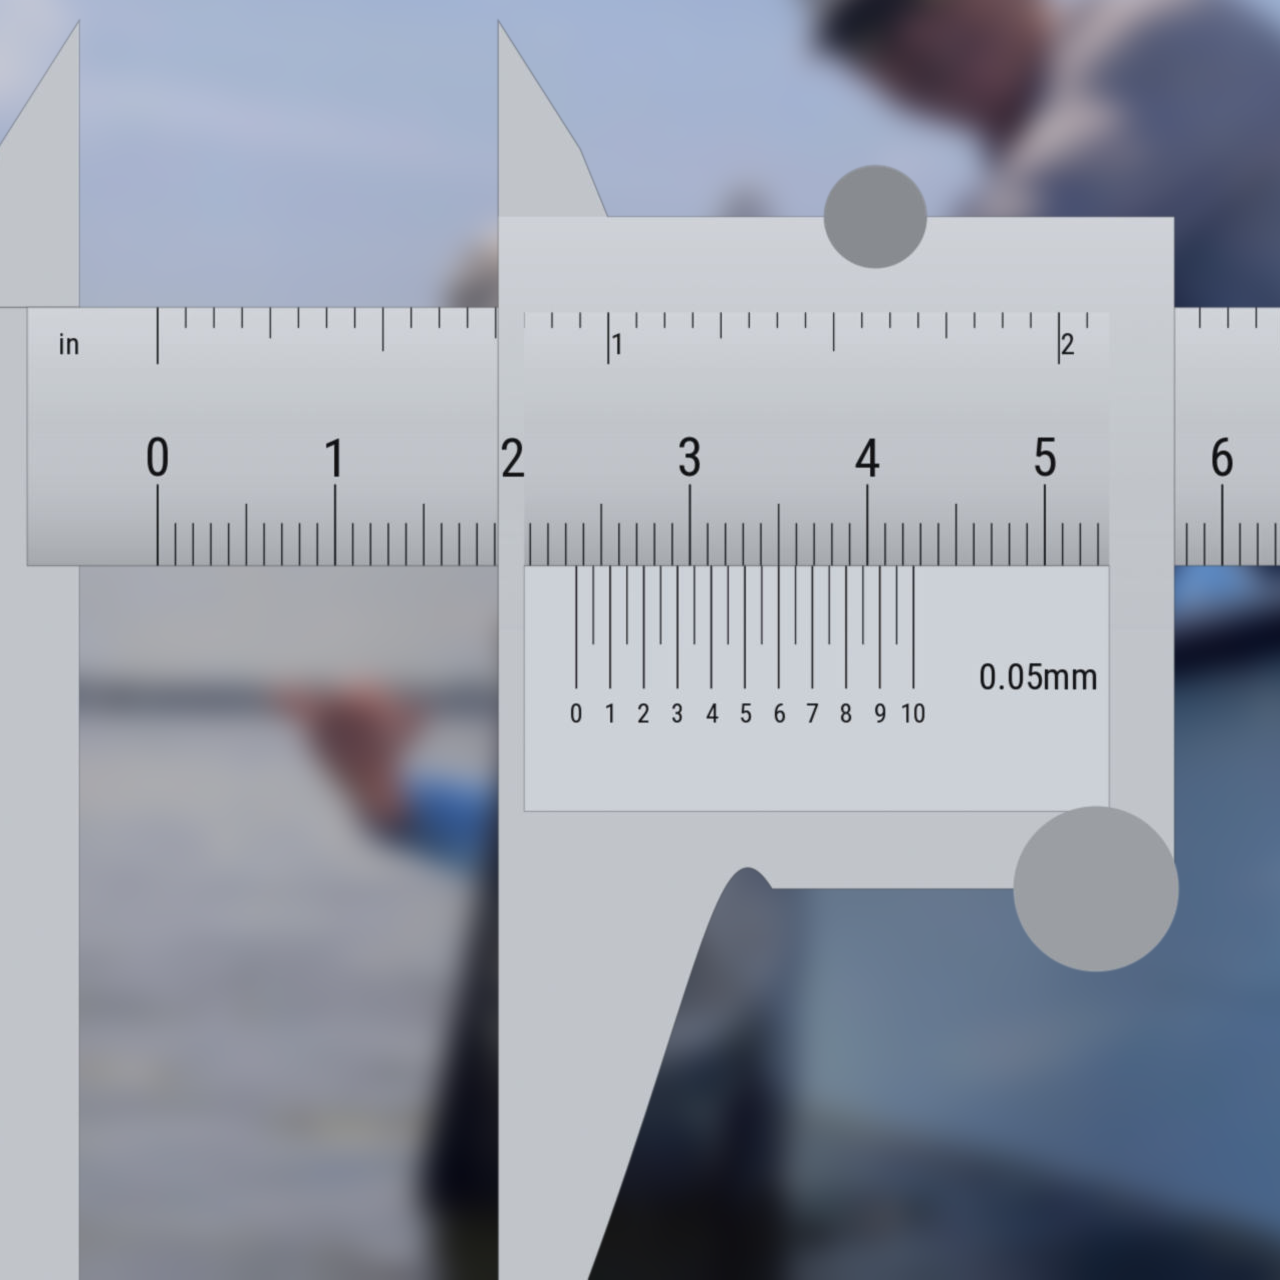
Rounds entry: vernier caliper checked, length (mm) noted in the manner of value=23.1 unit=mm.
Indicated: value=23.6 unit=mm
